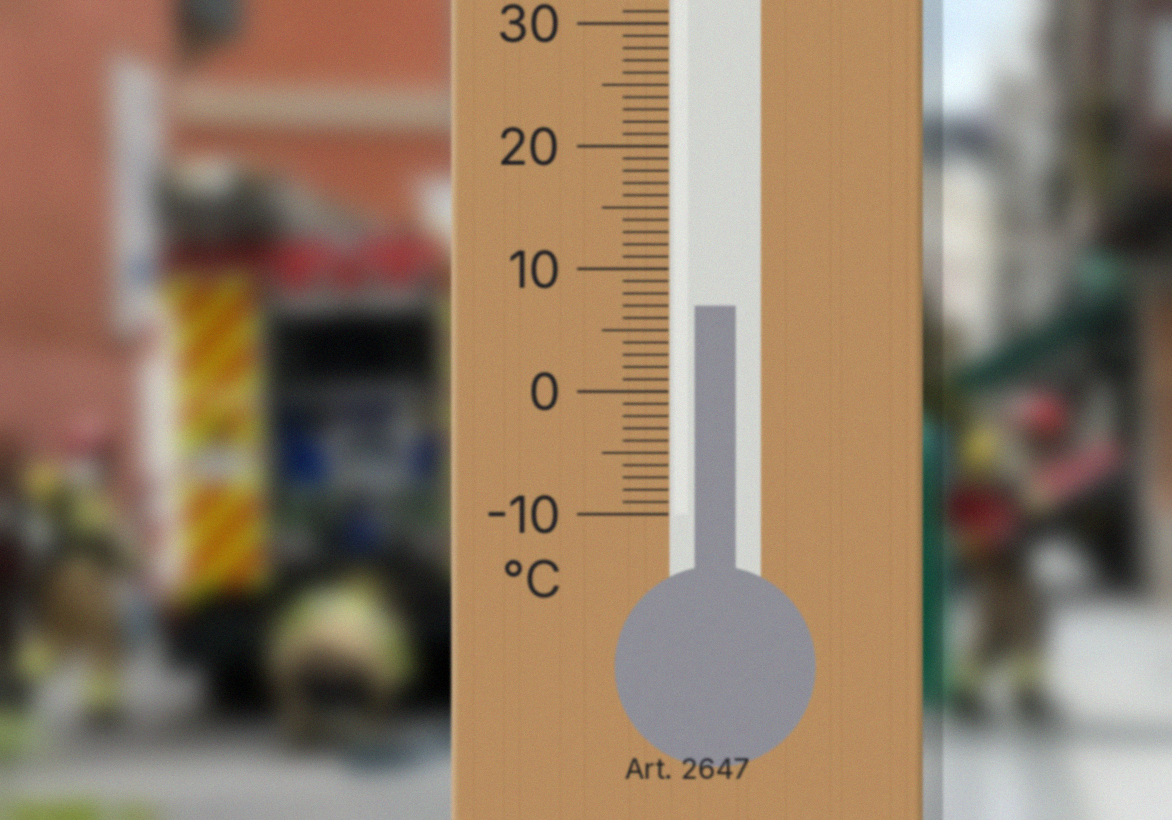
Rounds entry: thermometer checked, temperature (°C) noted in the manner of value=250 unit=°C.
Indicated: value=7 unit=°C
